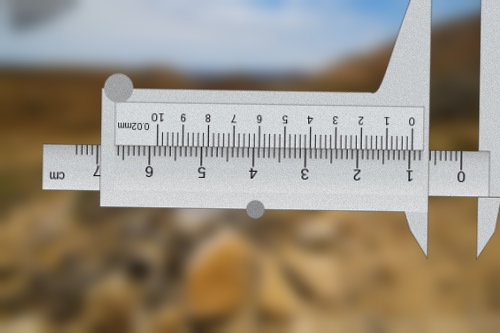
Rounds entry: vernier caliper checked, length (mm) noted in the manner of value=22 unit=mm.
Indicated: value=9.5 unit=mm
